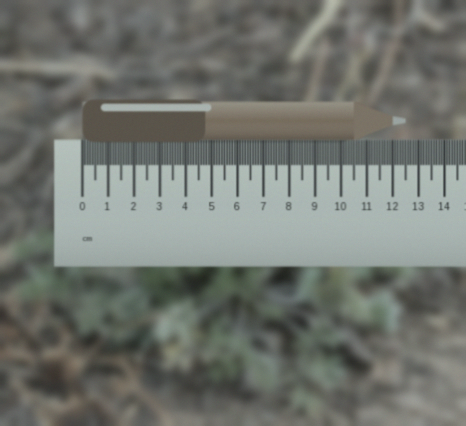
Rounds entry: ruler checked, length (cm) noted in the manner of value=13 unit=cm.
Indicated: value=12.5 unit=cm
